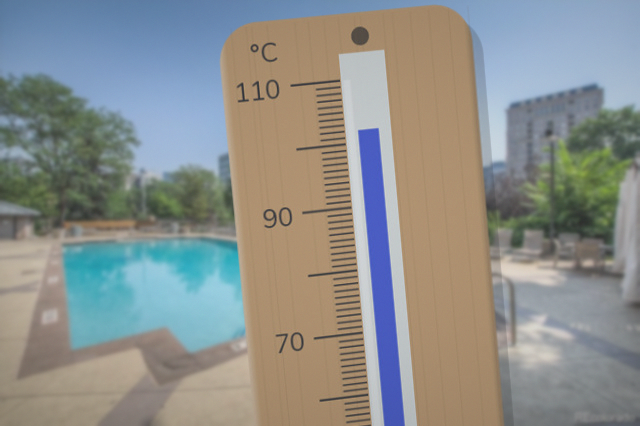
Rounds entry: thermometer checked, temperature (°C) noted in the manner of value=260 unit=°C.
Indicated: value=102 unit=°C
